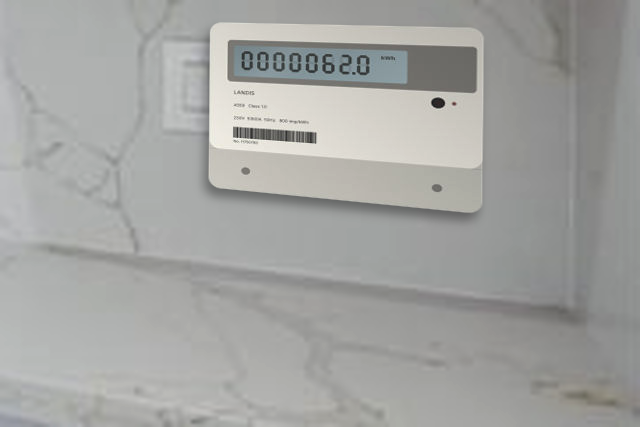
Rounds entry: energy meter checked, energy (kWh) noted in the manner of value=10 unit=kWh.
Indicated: value=62.0 unit=kWh
